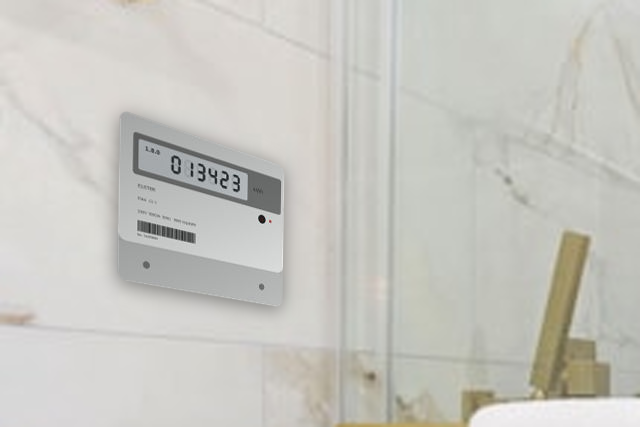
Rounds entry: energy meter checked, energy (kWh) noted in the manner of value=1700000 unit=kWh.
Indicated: value=13423 unit=kWh
